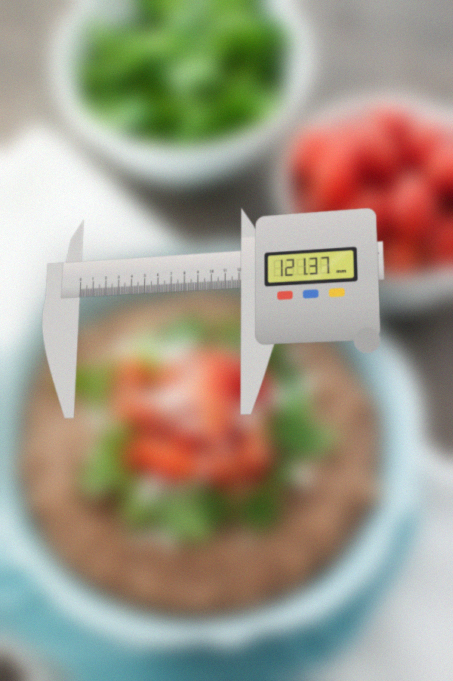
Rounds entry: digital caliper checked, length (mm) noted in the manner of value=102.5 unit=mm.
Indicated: value=121.37 unit=mm
